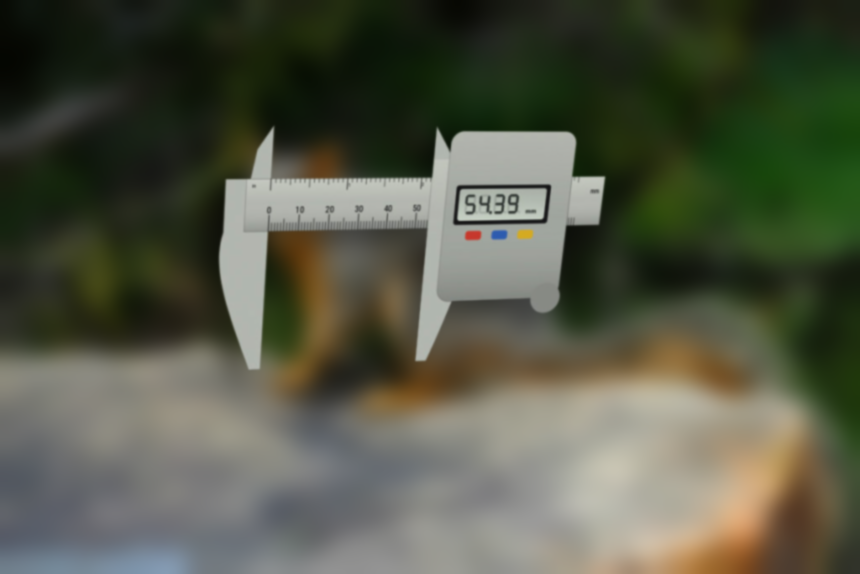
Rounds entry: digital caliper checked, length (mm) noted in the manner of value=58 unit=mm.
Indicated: value=54.39 unit=mm
